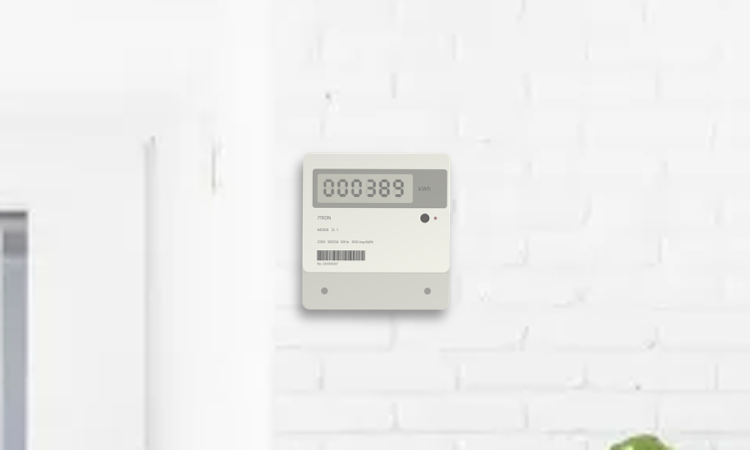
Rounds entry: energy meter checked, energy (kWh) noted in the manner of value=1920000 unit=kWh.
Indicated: value=389 unit=kWh
